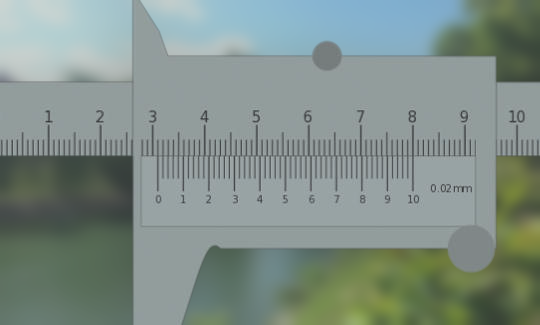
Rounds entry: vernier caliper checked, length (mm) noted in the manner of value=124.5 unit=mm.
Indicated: value=31.0 unit=mm
